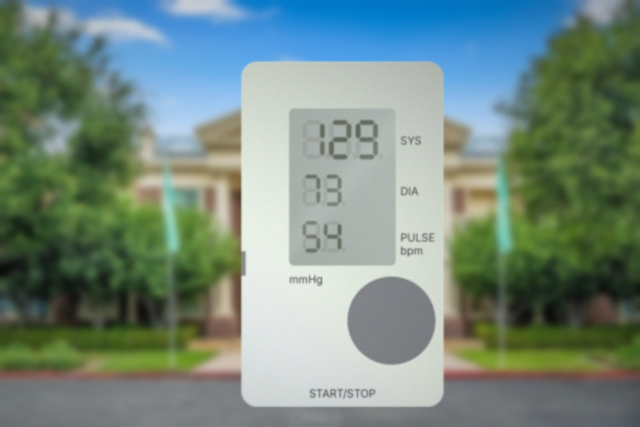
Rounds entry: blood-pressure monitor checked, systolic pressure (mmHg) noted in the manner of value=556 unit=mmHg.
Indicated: value=129 unit=mmHg
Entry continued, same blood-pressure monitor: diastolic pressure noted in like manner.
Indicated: value=73 unit=mmHg
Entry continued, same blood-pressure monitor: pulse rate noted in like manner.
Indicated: value=54 unit=bpm
